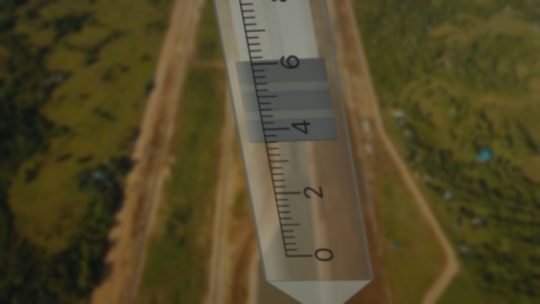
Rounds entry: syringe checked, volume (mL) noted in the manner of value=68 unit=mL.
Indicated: value=3.6 unit=mL
